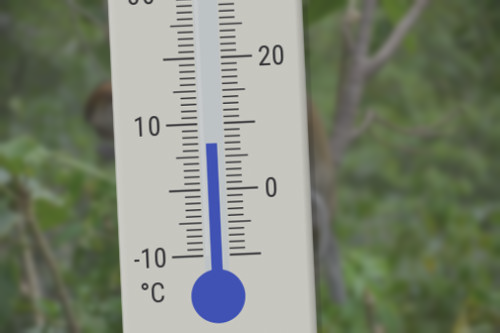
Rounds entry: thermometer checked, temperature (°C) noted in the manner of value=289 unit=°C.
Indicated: value=7 unit=°C
